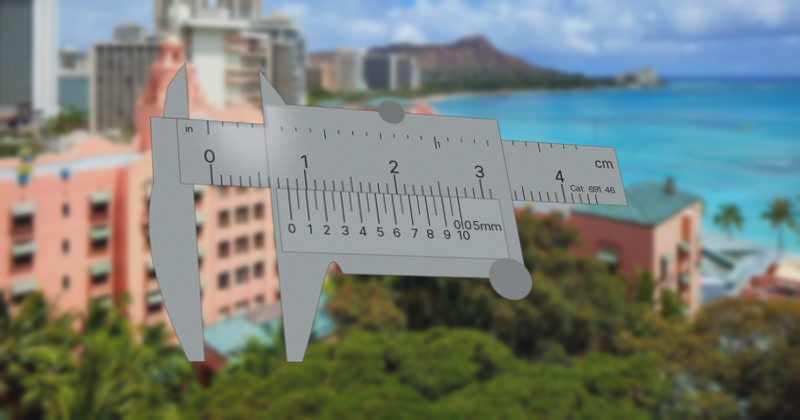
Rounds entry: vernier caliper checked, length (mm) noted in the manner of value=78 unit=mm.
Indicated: value=8.0 unit=mm
